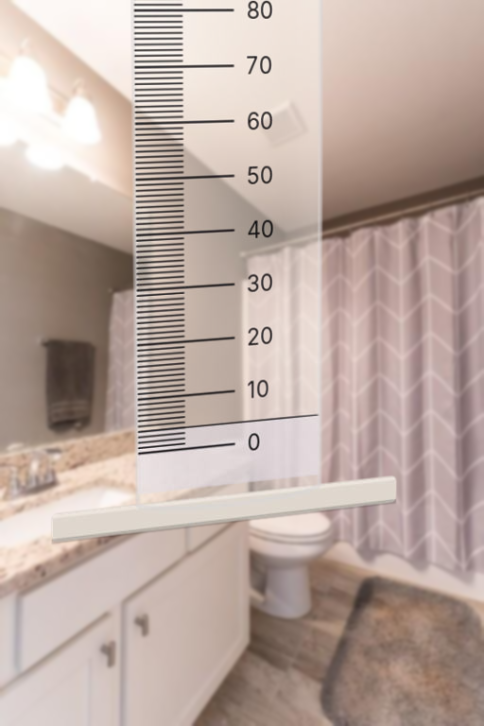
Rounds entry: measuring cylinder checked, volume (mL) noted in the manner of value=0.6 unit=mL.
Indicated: value=4 unit=mL
